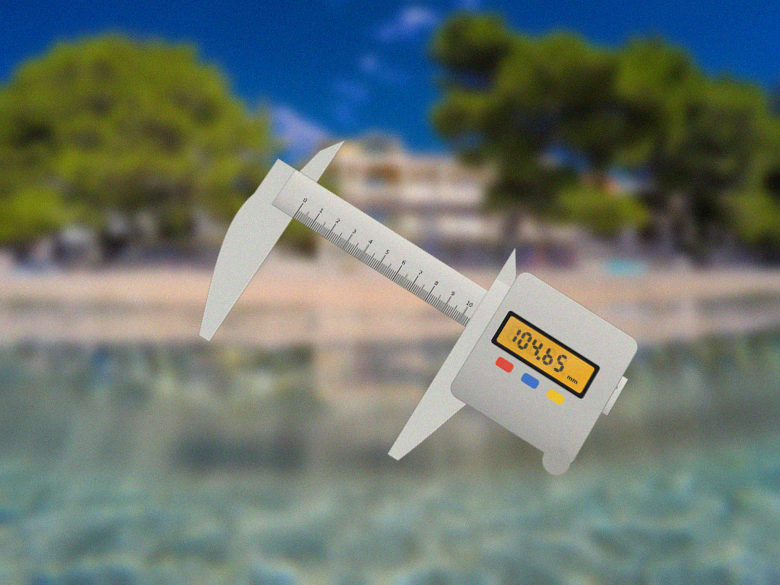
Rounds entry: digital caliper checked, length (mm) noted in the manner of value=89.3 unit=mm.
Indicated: value=104.65 unit=mm
